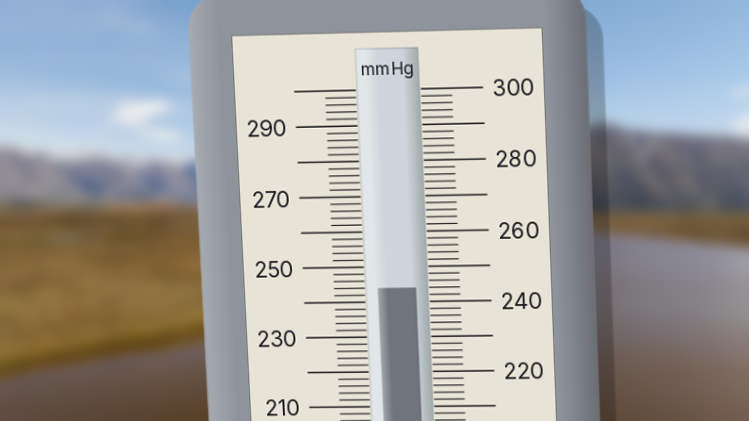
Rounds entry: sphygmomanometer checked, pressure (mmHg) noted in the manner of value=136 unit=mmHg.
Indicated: value=244 unit=mmHg
